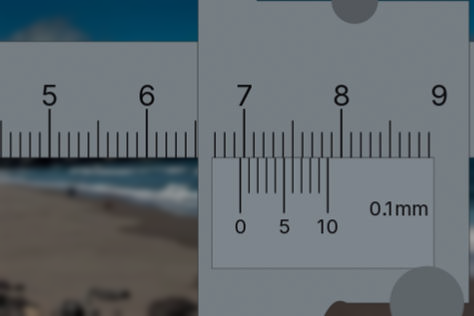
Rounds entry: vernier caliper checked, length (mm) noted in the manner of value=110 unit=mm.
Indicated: value=69.6 unit=mm
